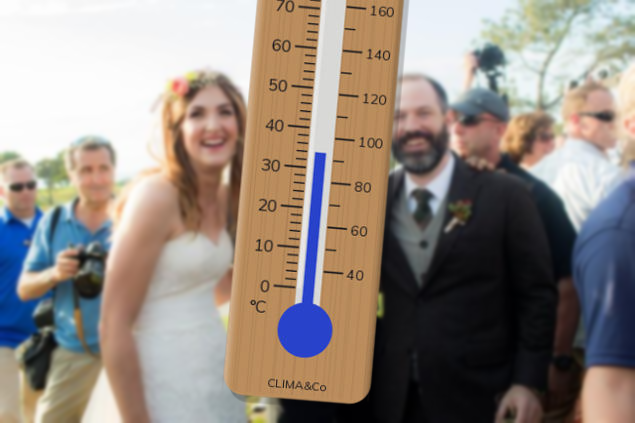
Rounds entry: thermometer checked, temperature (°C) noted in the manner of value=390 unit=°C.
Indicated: value=34 unit=°C
